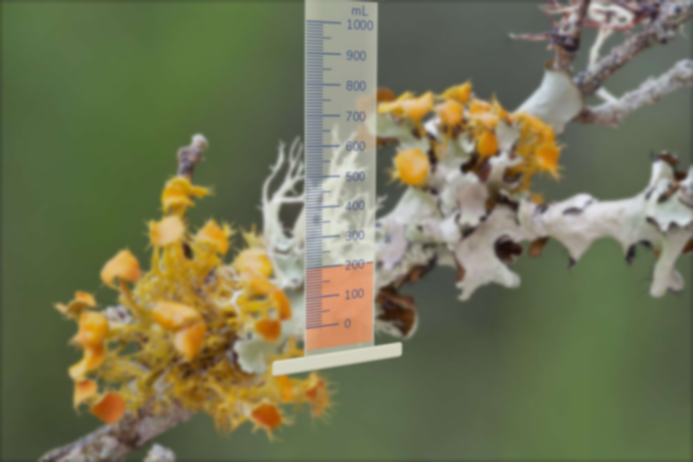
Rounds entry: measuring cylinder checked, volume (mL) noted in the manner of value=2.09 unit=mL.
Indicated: value=200 unit=mL
